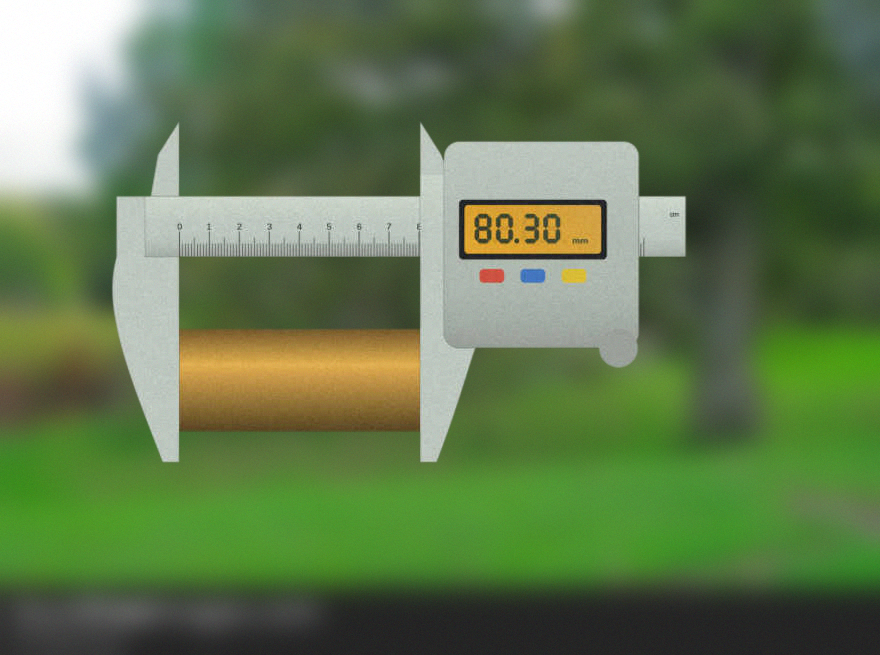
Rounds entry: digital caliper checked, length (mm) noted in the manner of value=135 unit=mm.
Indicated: value=80.30 unit=mm
